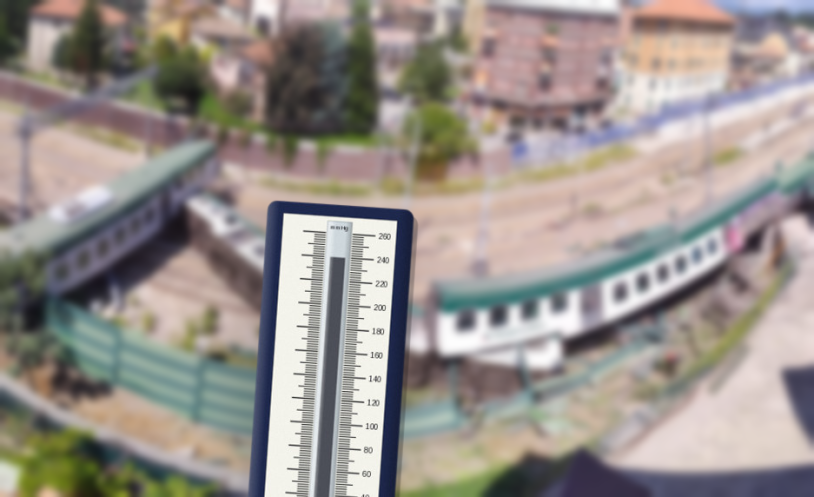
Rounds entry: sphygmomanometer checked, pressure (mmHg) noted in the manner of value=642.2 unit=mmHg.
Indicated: value=240 unit=mmHg
